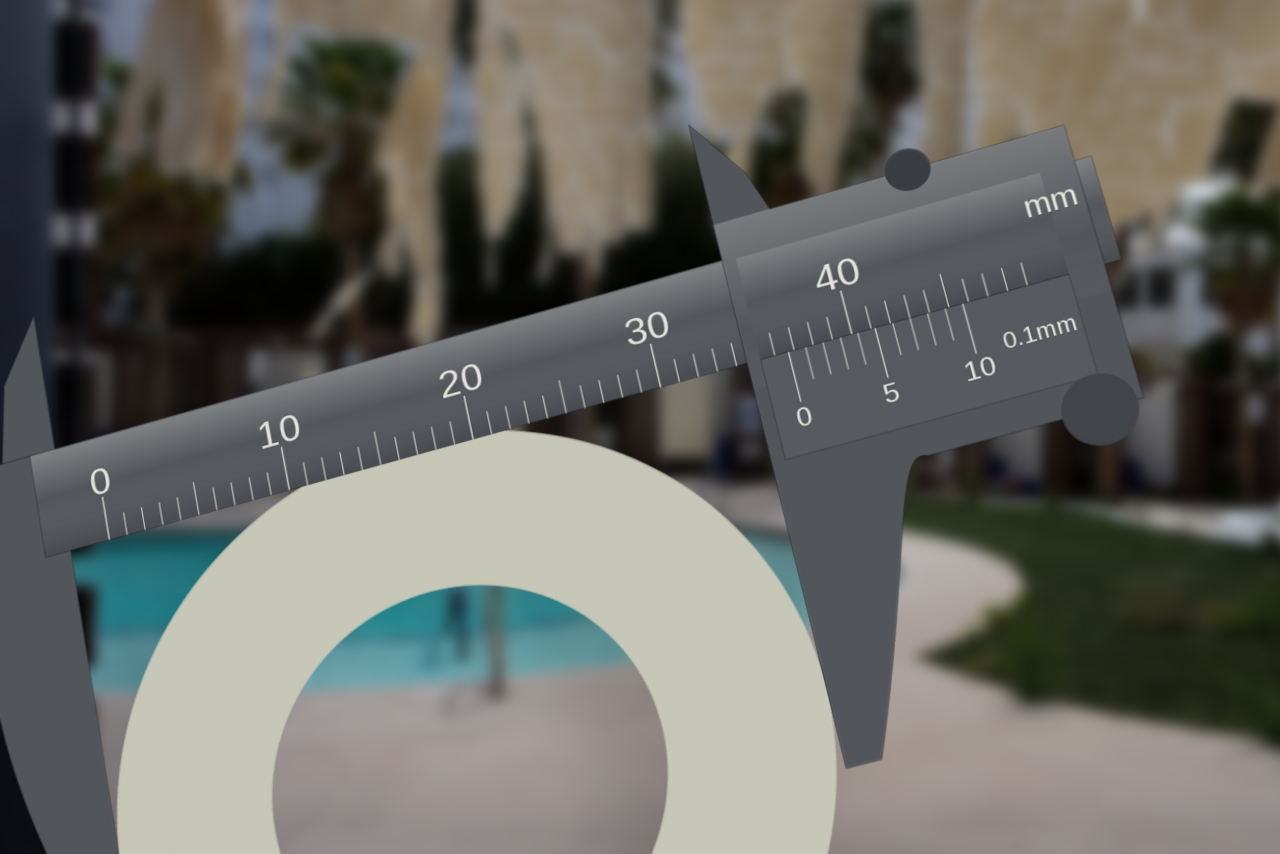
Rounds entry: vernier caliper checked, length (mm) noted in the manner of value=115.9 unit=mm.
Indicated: value=36.7 unit=mm
